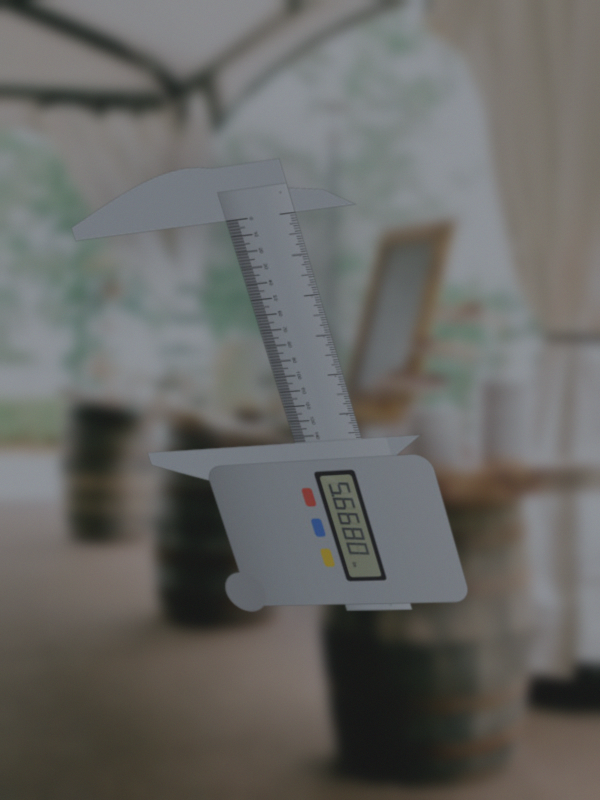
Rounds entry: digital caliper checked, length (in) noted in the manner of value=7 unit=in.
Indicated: value=5.6680 unit=in
